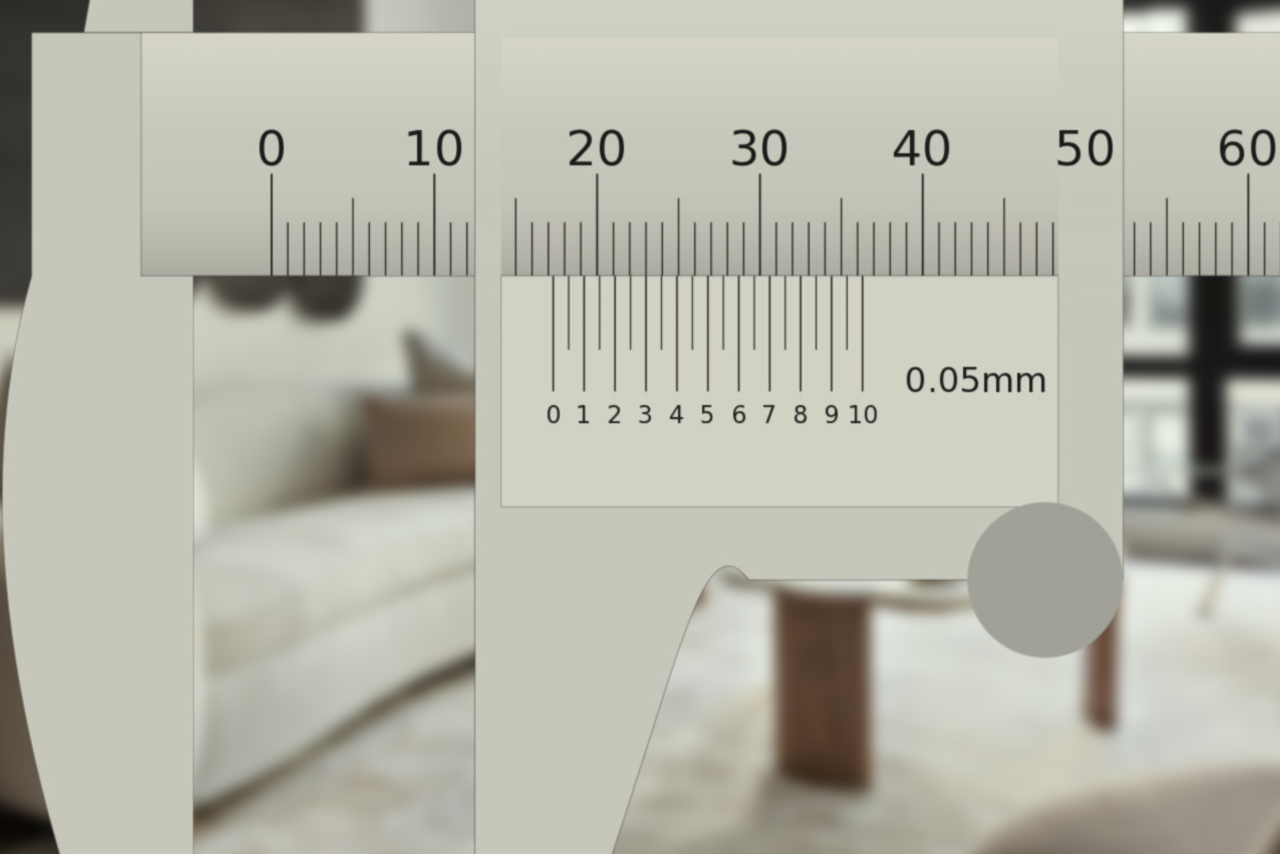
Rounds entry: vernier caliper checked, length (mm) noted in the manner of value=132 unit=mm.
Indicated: value=17.3 unit=mm
